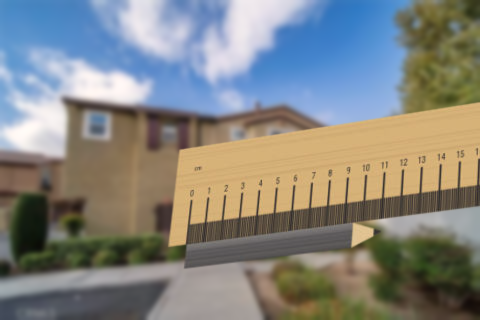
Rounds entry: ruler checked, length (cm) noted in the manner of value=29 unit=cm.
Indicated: value=11 unit=cm
